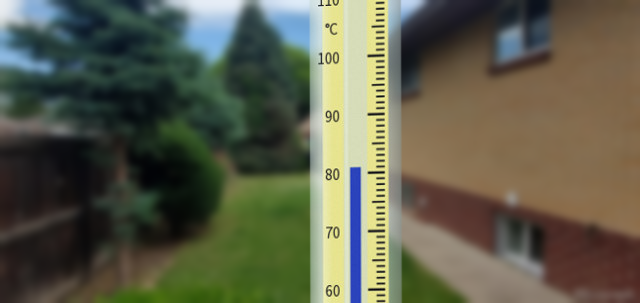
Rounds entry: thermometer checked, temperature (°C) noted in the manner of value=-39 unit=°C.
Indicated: value=81 unit=°C
